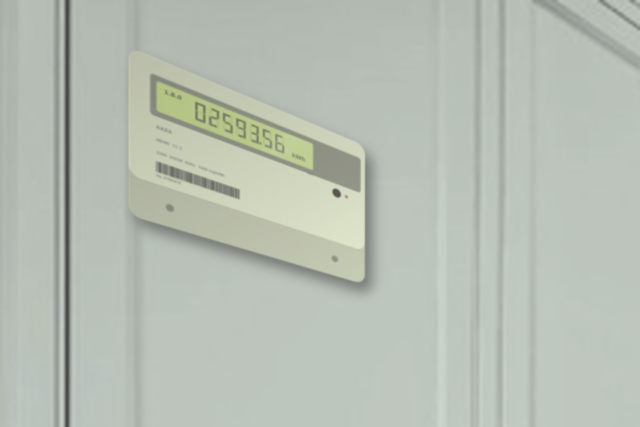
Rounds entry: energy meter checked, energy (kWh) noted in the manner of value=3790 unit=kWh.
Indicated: value=2593.56 unit=kWh
